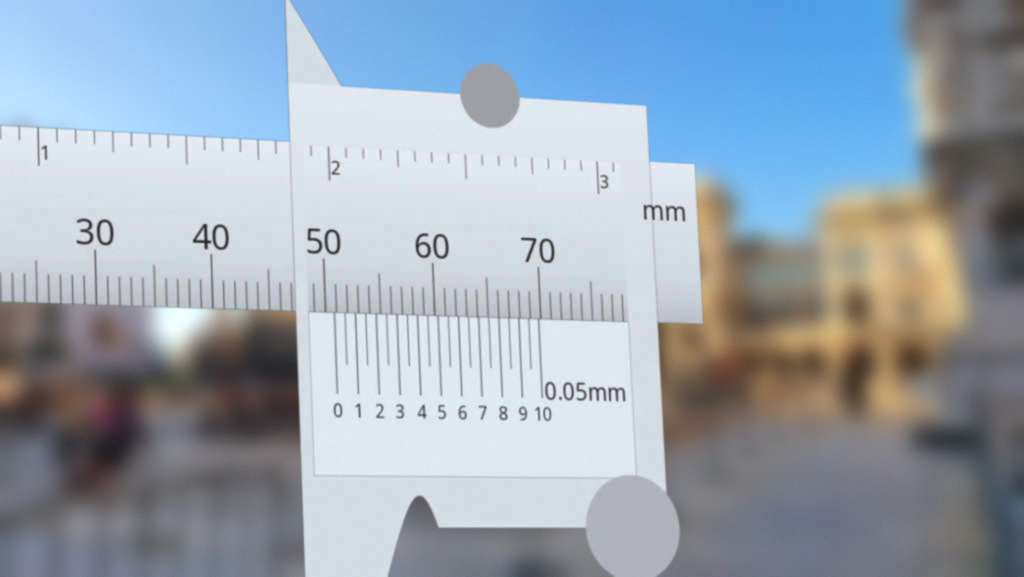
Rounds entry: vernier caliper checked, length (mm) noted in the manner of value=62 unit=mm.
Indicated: value=50.8 unit=mm
